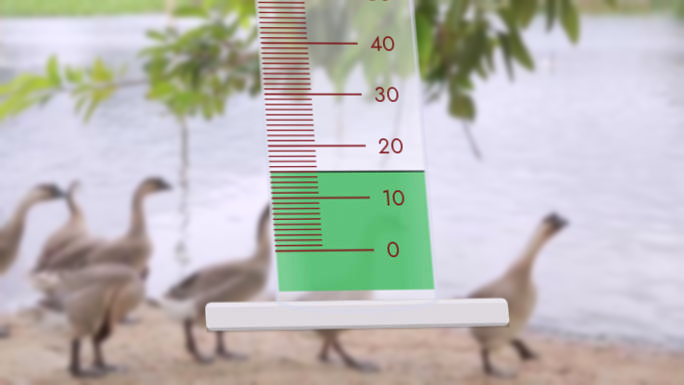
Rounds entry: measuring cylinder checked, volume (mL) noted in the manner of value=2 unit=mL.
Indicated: value=15 unit=mL
